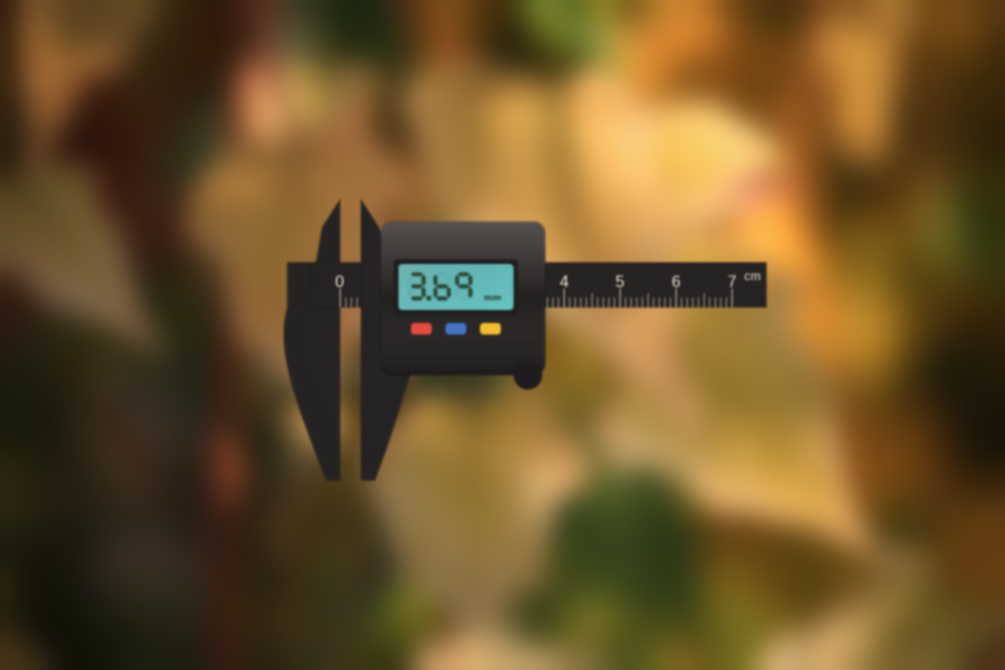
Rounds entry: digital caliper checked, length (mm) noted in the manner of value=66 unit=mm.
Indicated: value=3.69 unit=mm
